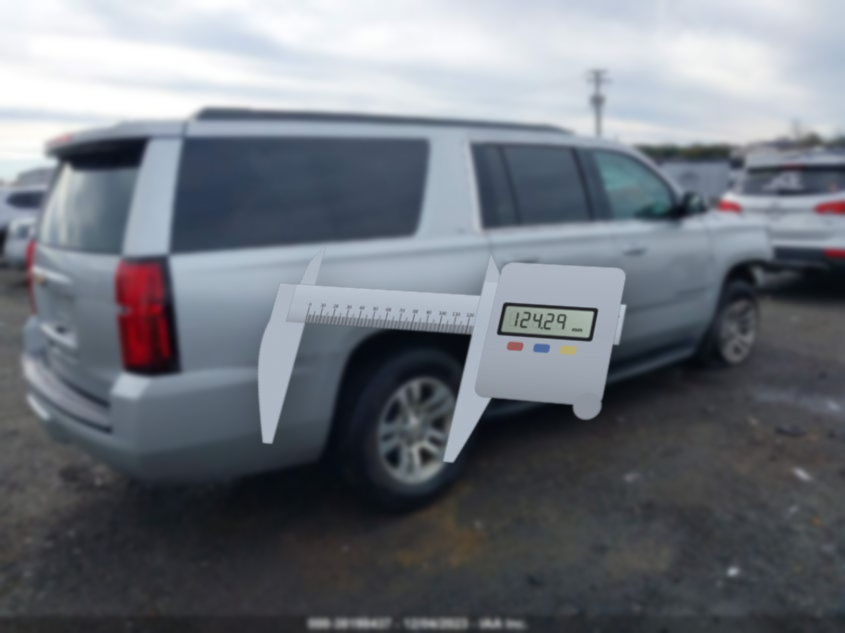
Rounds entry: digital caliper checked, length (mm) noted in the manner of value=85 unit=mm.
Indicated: value=124.29 unit=mm
